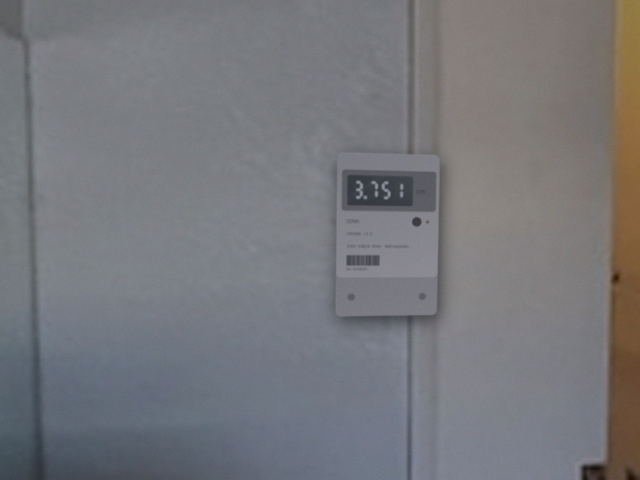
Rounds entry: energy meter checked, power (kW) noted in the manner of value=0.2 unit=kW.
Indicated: value=3.751 unit=kW
